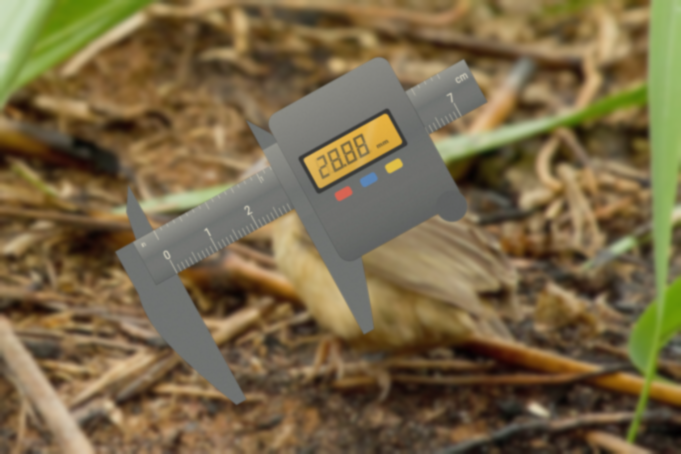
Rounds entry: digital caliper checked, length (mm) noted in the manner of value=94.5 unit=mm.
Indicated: value=28.88 unit=mm
